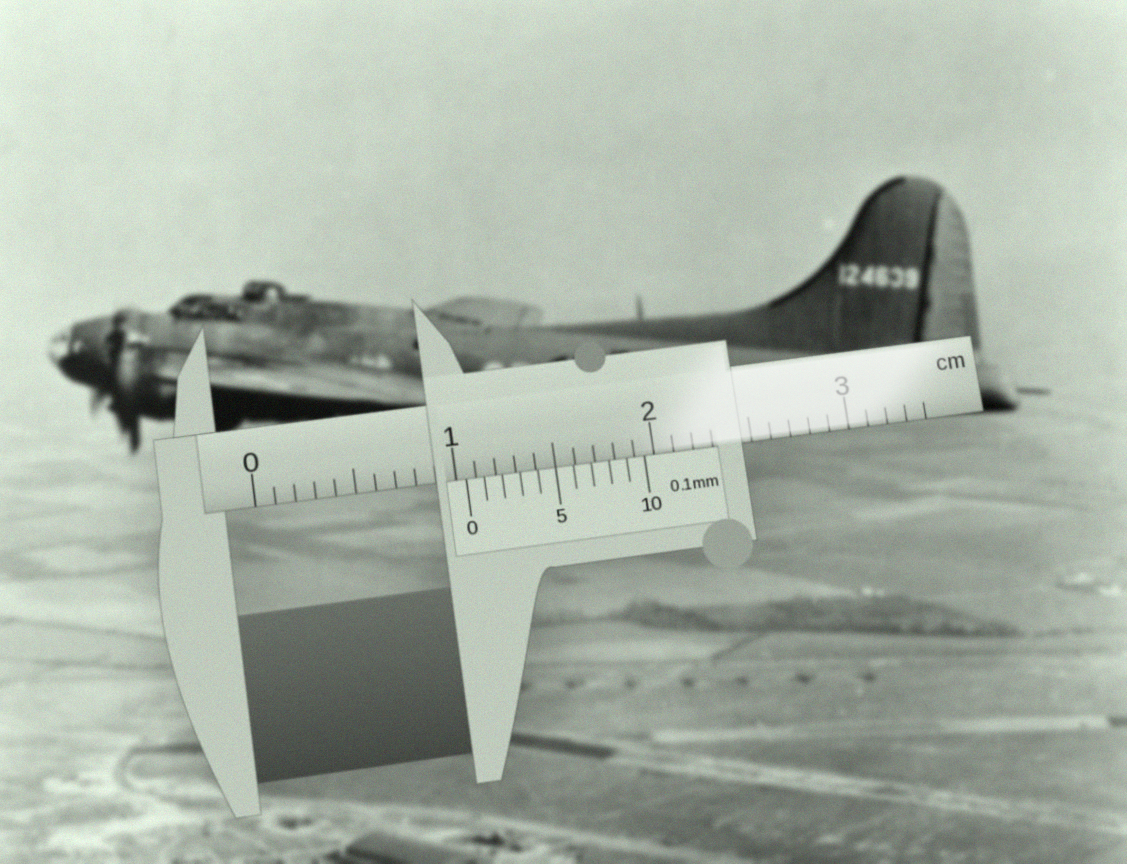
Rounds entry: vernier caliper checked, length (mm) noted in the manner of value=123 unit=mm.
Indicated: value=10.5 unit=mm
